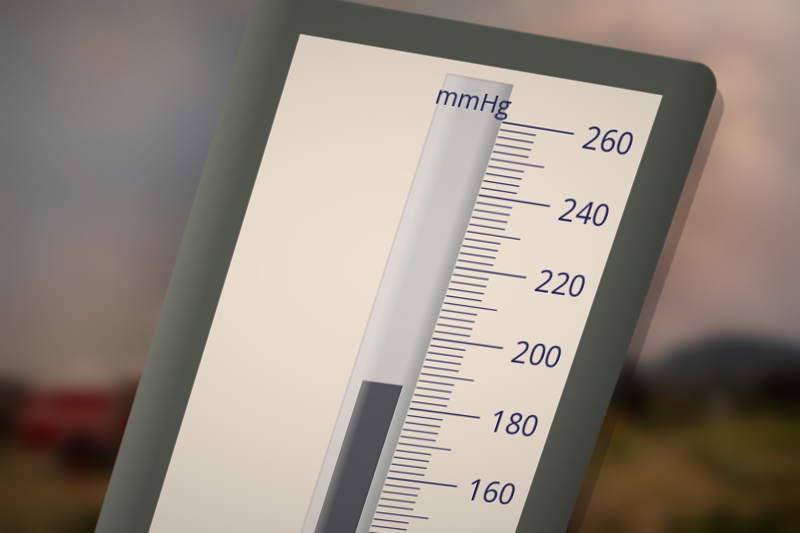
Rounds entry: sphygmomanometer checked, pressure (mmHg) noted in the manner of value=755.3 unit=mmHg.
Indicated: value=186 unit=mmHg
